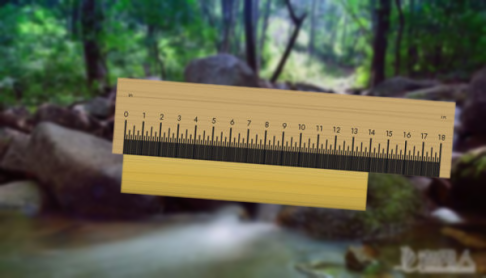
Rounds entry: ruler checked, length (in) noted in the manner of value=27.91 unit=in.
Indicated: value=14 unit=in
